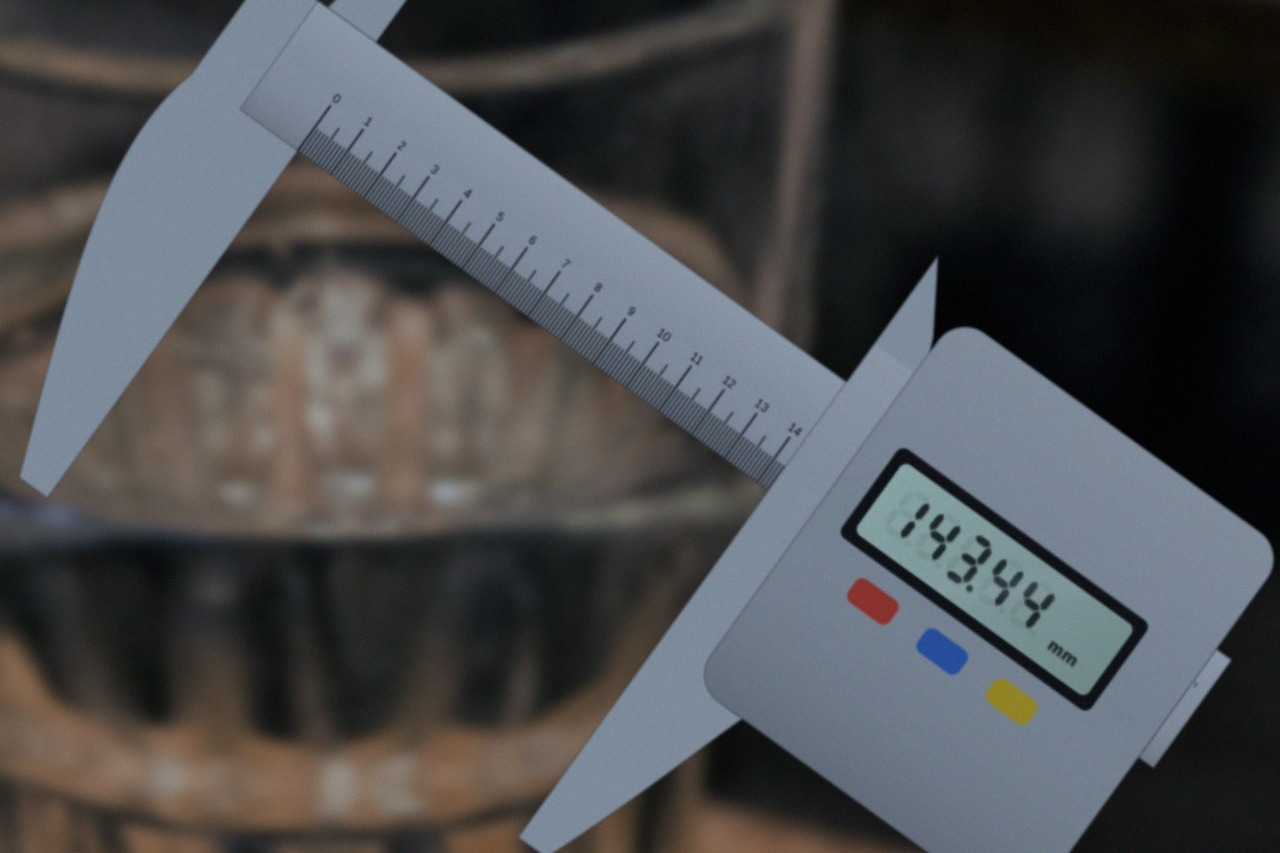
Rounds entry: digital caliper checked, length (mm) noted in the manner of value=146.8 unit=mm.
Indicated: value=143.44 unit=mm
